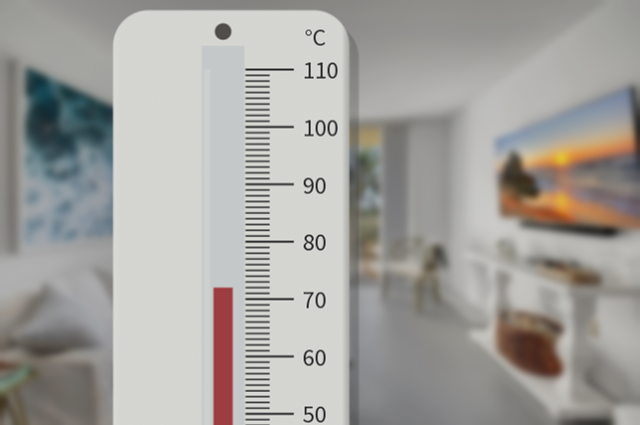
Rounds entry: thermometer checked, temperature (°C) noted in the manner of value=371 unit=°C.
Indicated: value=72 unit=°C
